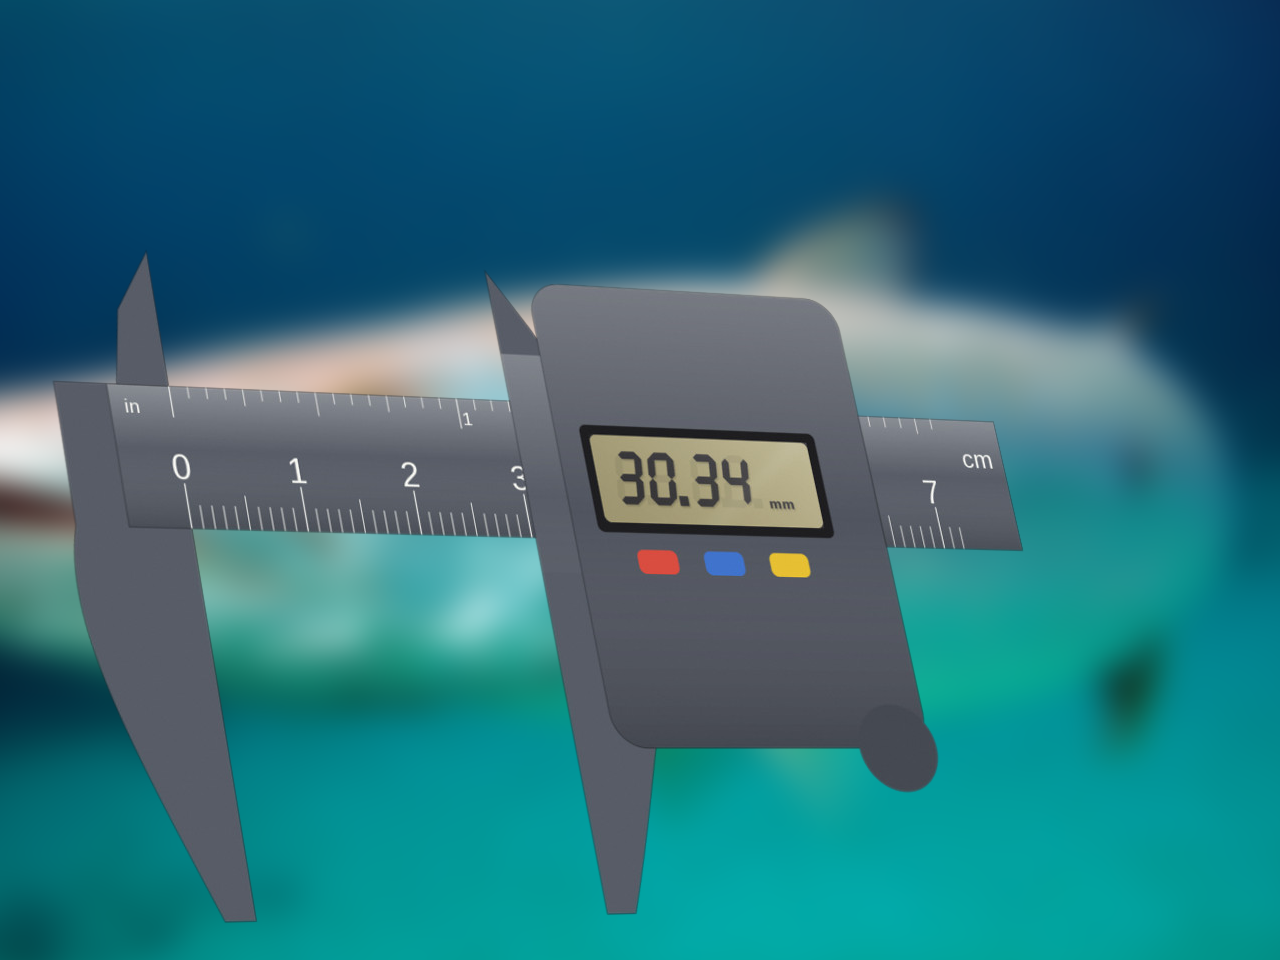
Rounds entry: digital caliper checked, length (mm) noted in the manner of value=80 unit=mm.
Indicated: value=30.34 unit=mm
